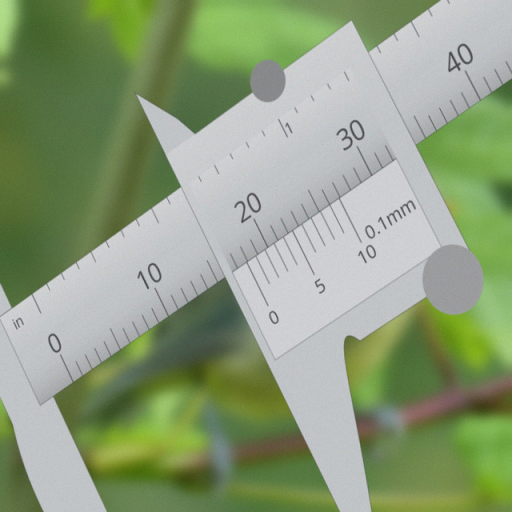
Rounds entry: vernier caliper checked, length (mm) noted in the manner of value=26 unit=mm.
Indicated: value=17.9 unit=mm
